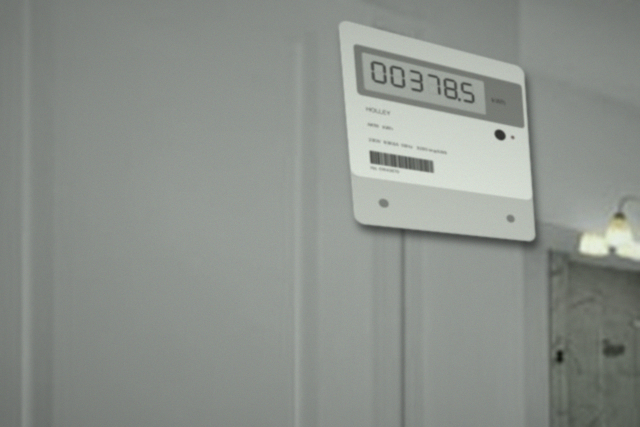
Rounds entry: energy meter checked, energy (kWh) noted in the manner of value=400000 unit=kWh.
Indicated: value=378.5 unit=kWh
